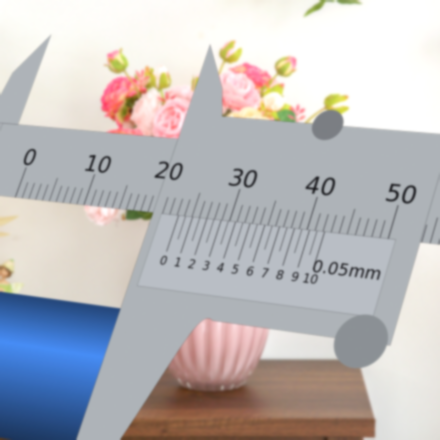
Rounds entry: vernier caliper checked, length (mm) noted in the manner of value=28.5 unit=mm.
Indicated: value=23.2 unit=mm
